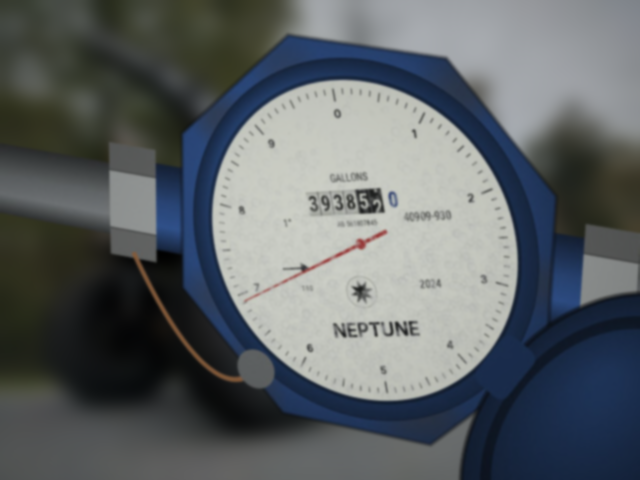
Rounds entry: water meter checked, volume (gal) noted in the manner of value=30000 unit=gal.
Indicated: value=3938516.9 unit=gal
